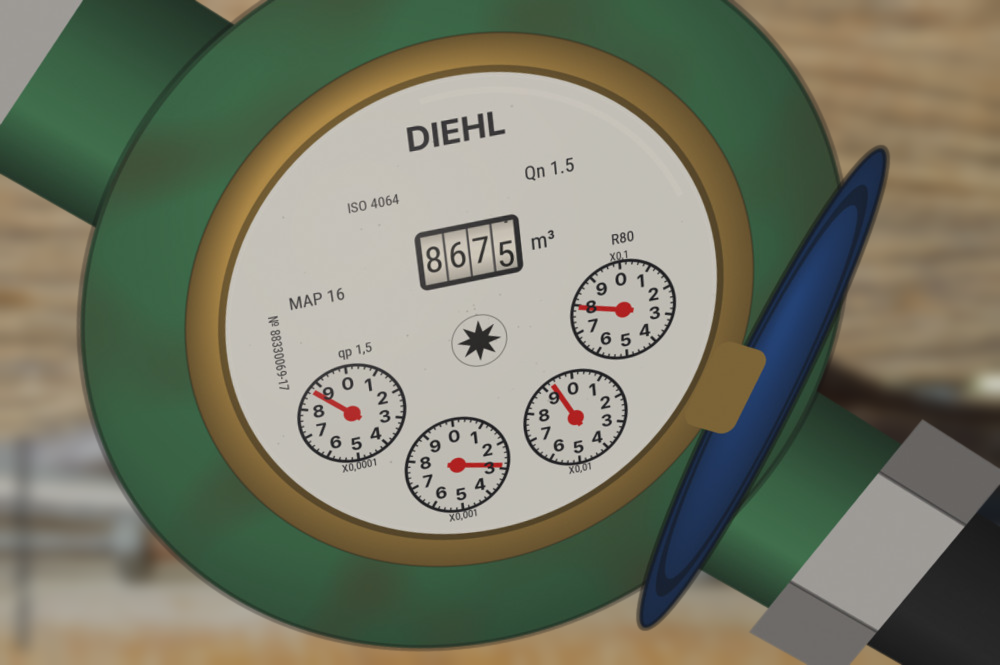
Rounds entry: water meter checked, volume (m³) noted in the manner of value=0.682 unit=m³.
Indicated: value=8674.7928 unit=m³
